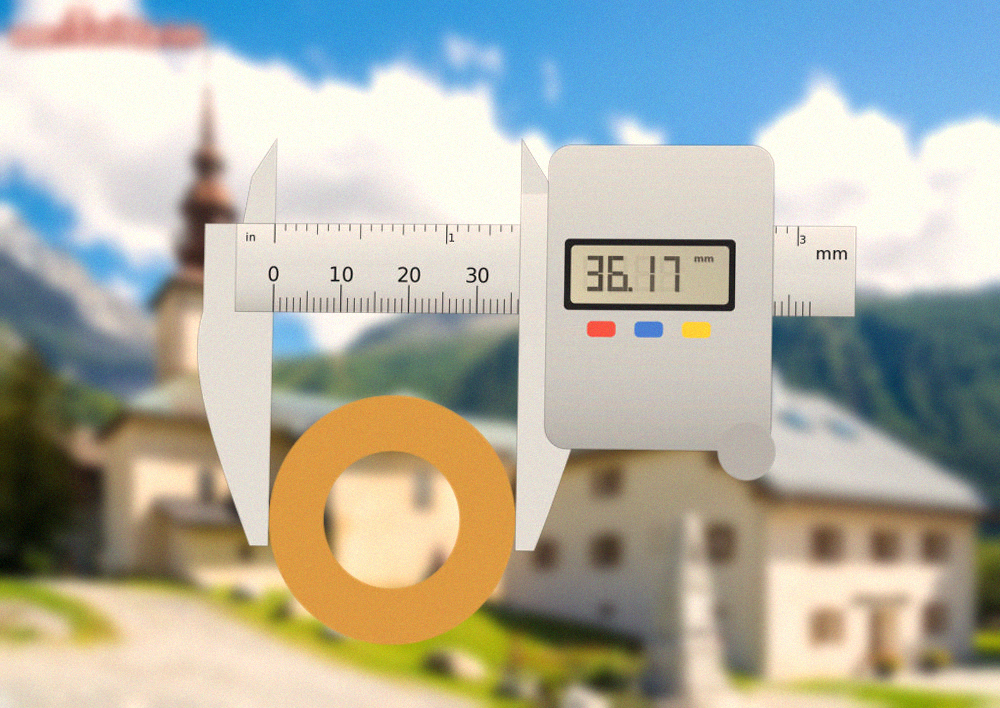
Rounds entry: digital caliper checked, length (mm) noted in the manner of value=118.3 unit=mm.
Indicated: value=36.17 unit=mm
